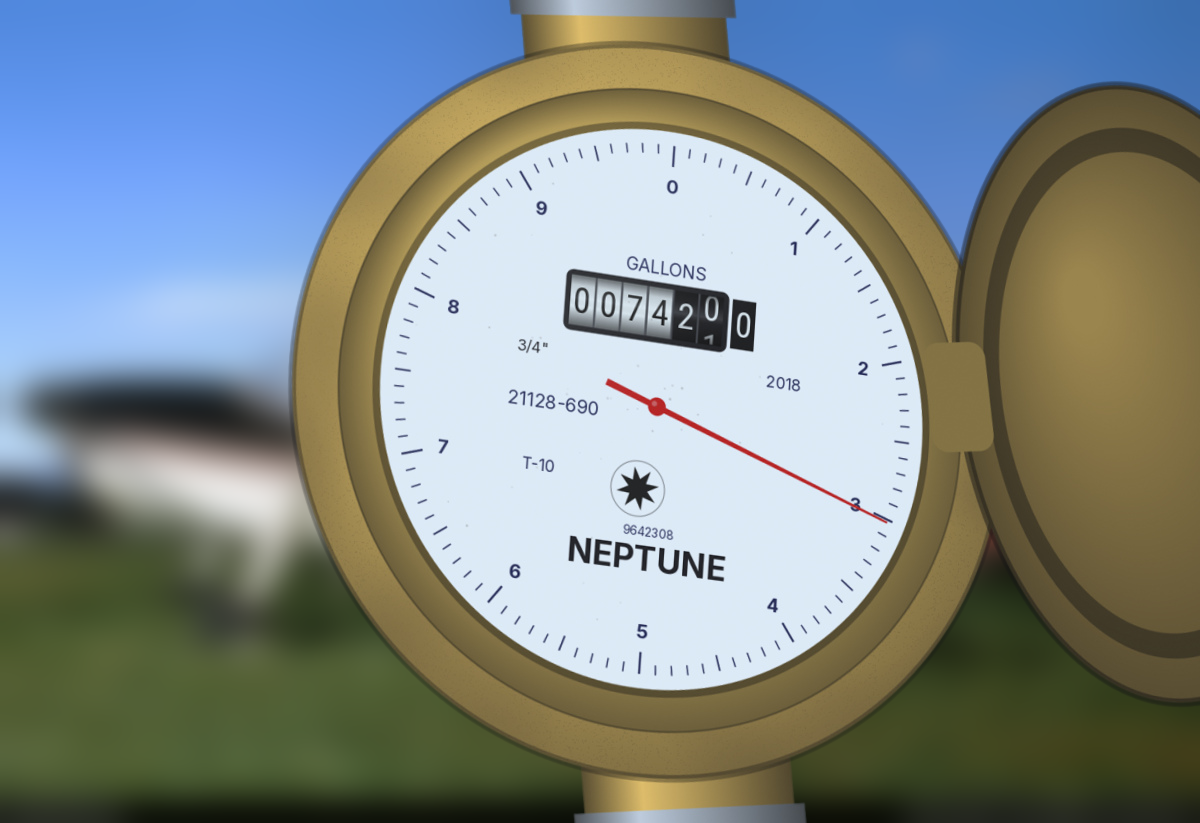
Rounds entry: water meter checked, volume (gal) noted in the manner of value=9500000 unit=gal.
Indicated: value=74203.0 unit=gal
